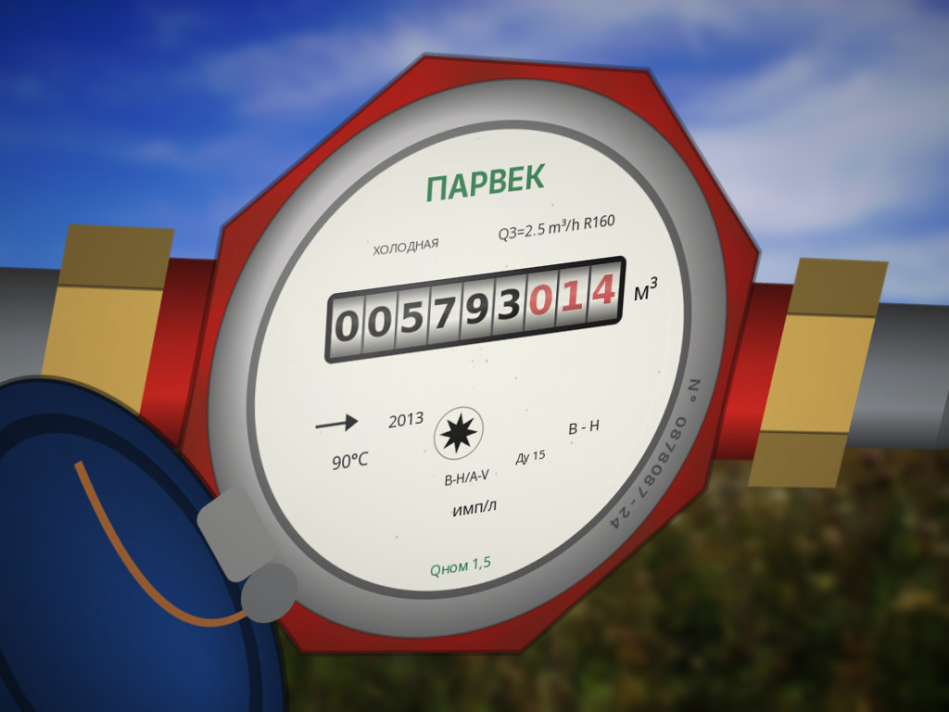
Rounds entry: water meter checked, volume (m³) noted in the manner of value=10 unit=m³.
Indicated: value=5793.014 unit=m³
